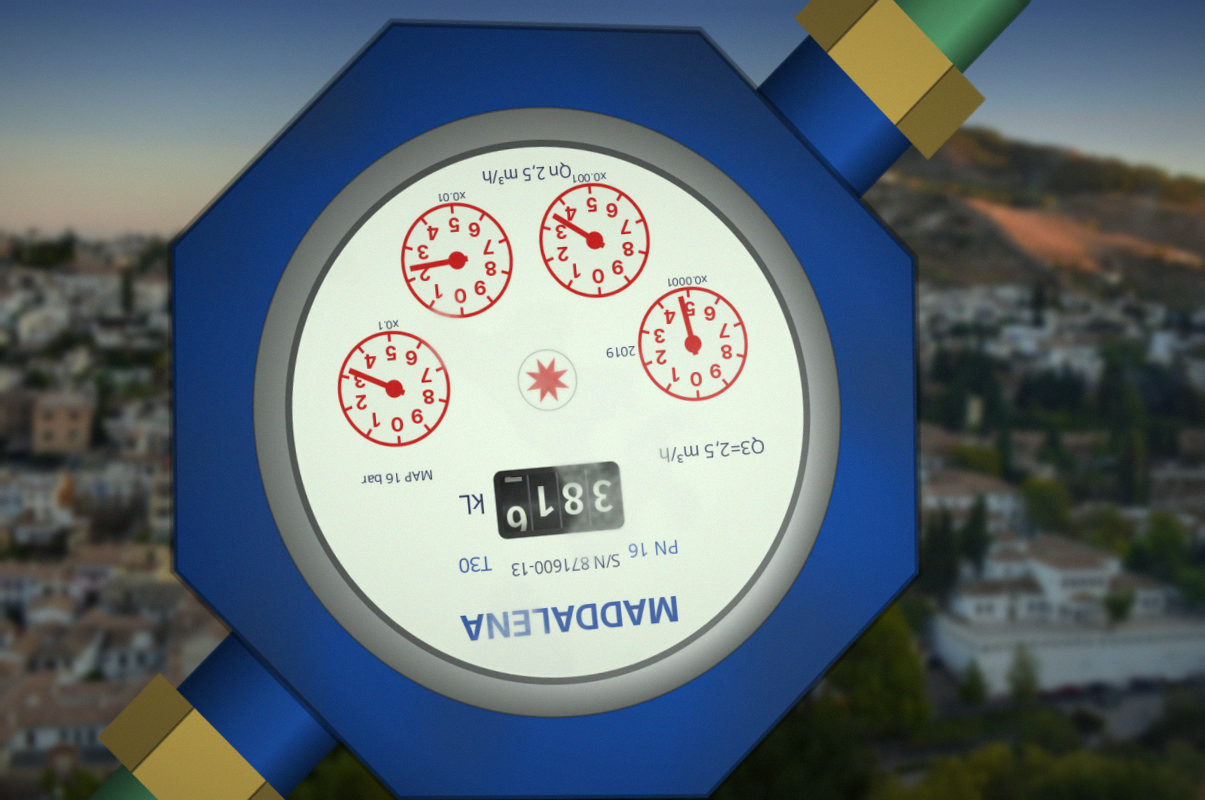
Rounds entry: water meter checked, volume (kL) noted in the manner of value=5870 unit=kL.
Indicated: value=3816.3234 unit=kL
